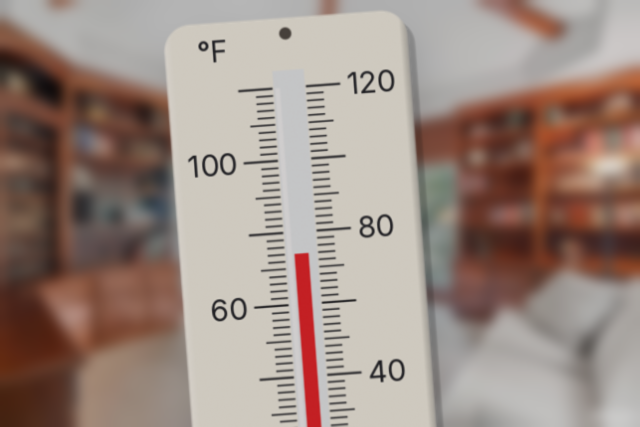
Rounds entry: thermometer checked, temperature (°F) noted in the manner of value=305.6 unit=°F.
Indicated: value=74 unit=°F
